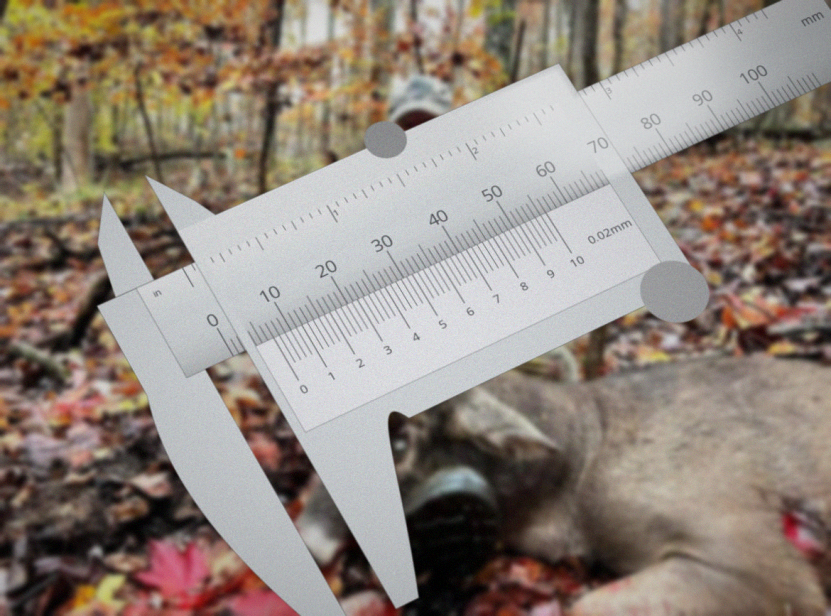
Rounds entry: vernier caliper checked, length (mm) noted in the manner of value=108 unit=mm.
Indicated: value=7.0 unit=mm
